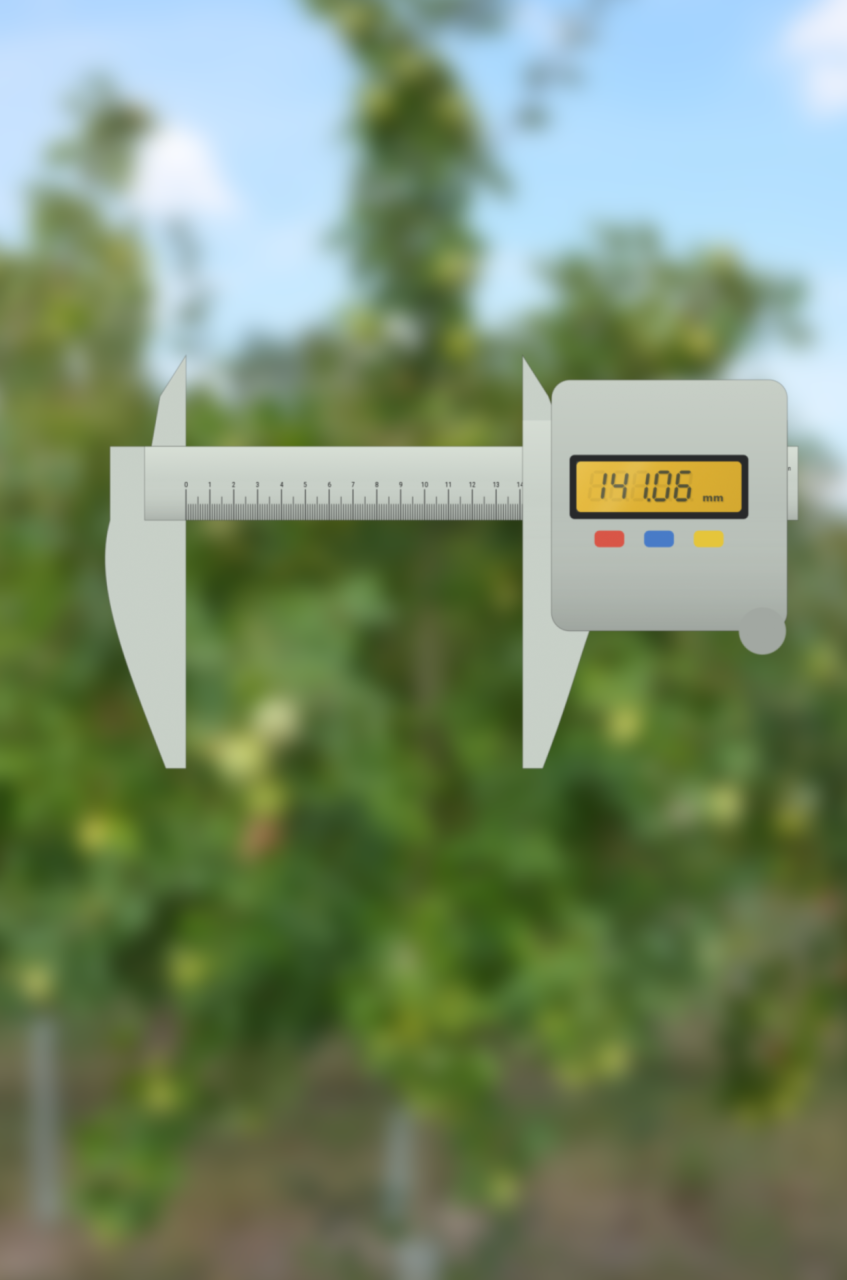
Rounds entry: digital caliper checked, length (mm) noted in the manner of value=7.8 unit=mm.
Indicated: value=141.06 unit=mm
